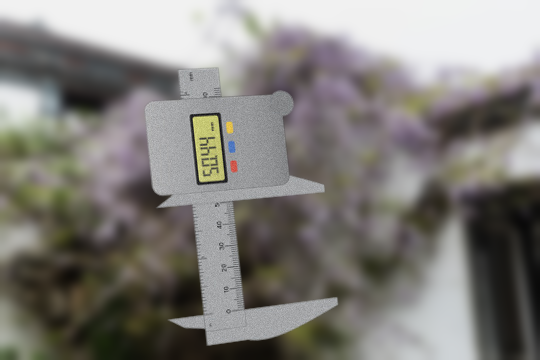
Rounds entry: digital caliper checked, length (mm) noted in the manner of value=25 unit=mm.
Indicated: value=50.44 unit=mm
